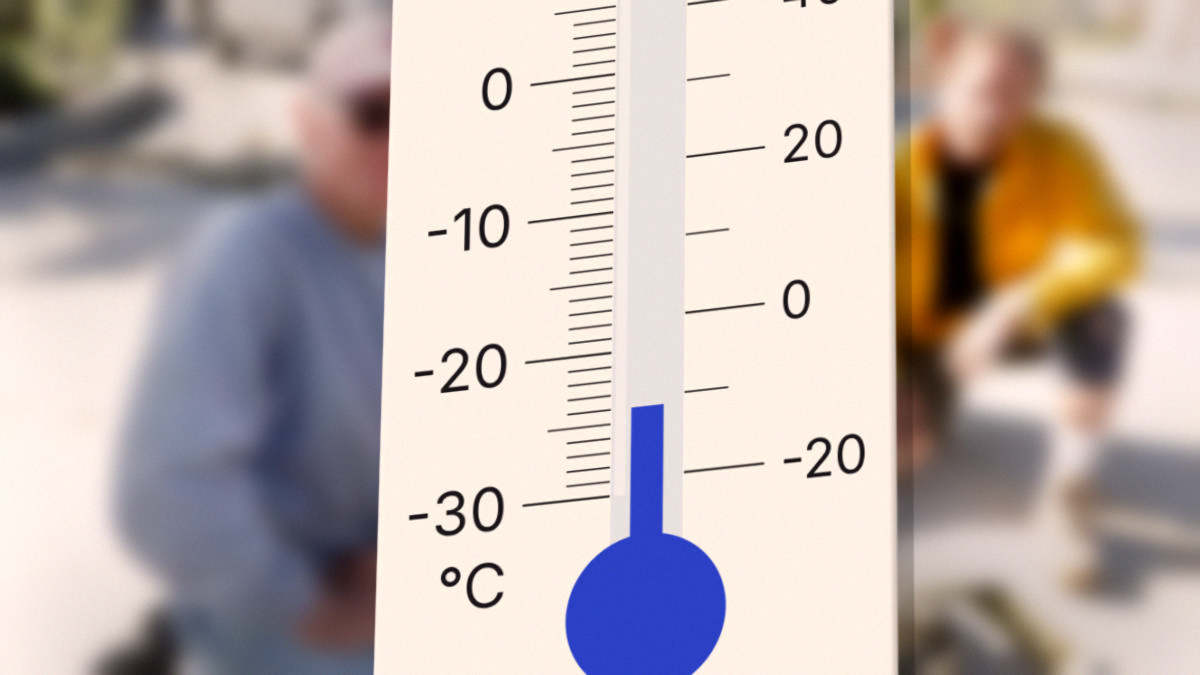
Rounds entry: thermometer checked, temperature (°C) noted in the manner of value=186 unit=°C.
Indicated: value=-24 unit=°C
